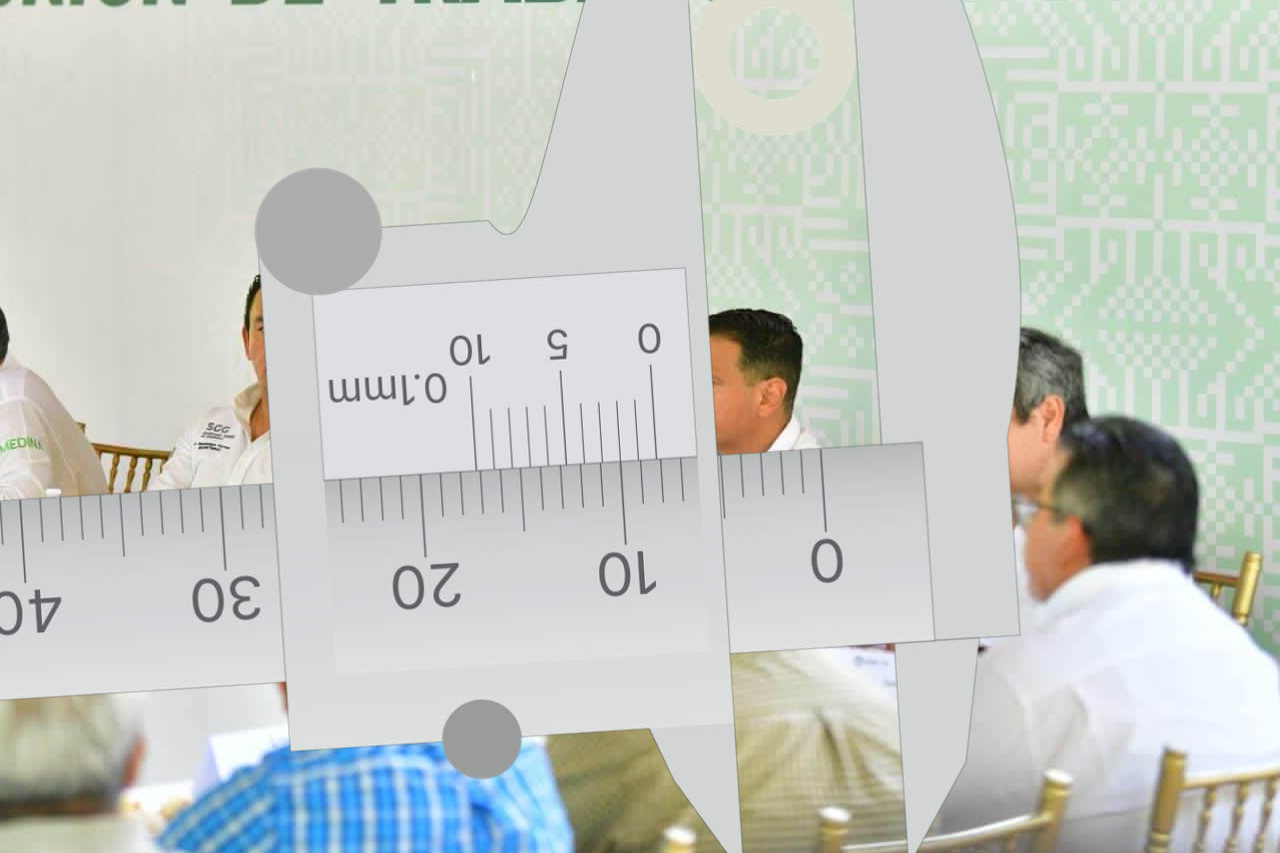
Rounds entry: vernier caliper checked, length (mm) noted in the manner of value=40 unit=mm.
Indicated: value=8.2 unit=mm
